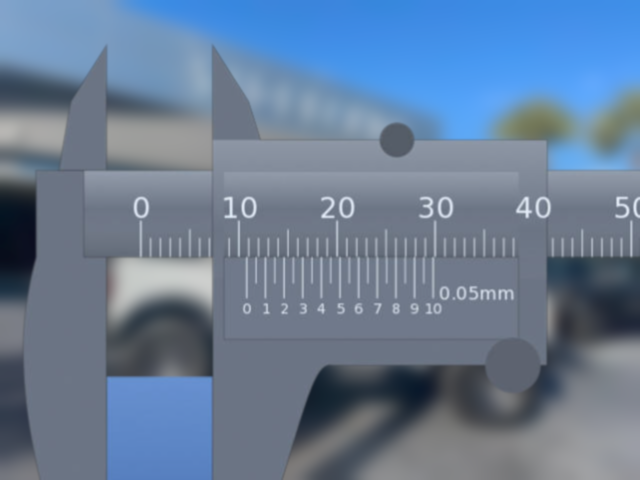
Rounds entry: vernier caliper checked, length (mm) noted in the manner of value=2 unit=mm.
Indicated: value=10.8 unit=mm
